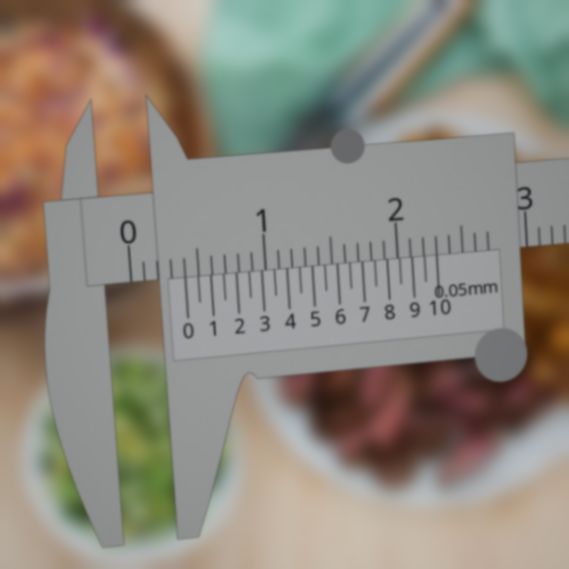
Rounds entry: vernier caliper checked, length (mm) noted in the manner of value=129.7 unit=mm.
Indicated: value=4.0 unit=mm
